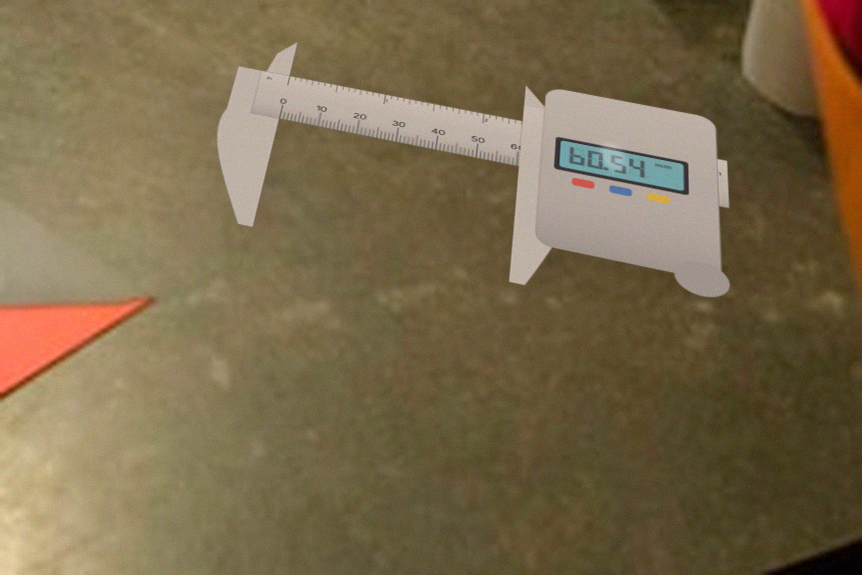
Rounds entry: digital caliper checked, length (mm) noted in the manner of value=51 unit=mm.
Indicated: value=60.54 unit=mm
